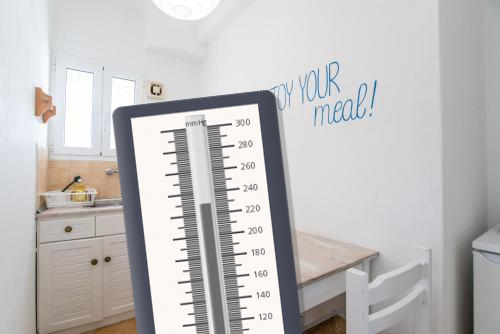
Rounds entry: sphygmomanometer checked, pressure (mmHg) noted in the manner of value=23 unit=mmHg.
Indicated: value=230 unit=mmHg
